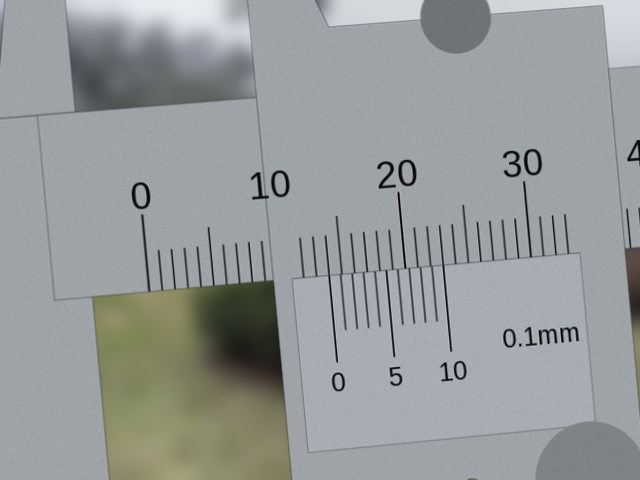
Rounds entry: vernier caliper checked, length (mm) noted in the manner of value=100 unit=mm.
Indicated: value=14.0 unit=mm
